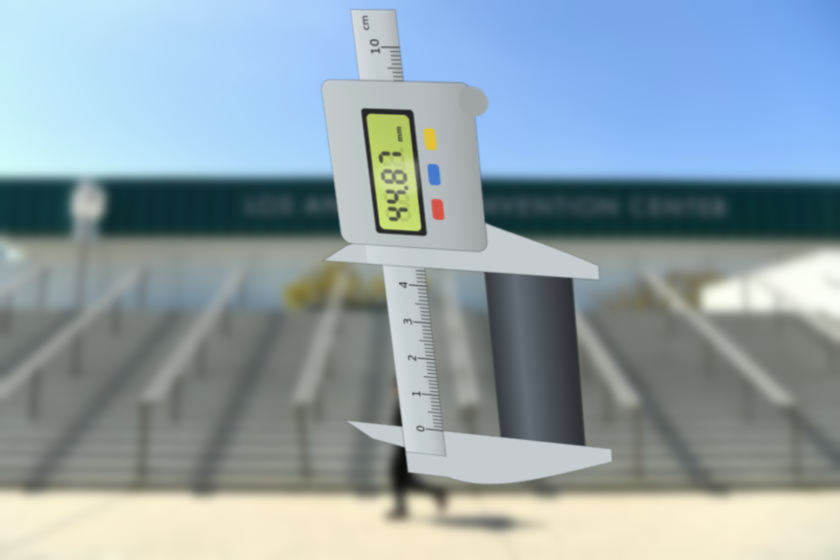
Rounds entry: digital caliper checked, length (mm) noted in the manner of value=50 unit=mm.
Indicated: value=44.87 unit=mm
